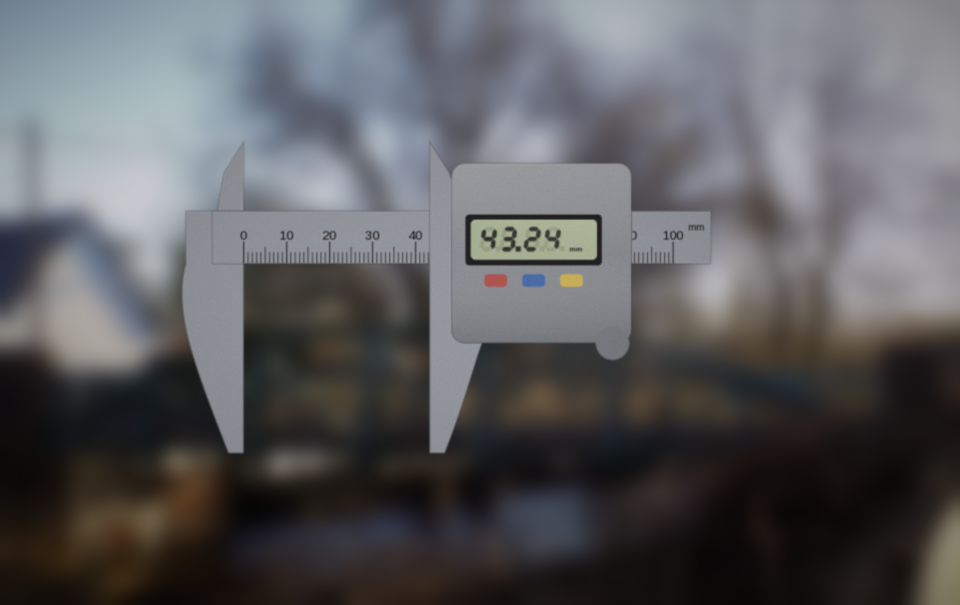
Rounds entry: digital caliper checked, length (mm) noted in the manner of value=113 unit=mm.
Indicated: value=43.24 unit=mm
